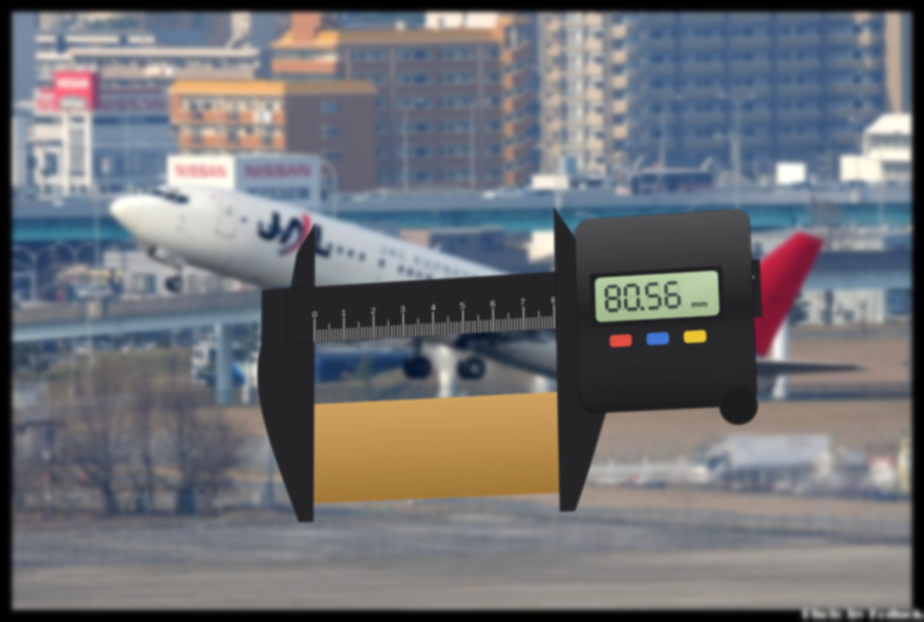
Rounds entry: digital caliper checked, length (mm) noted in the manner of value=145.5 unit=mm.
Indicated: value=80.56 unit=mm
